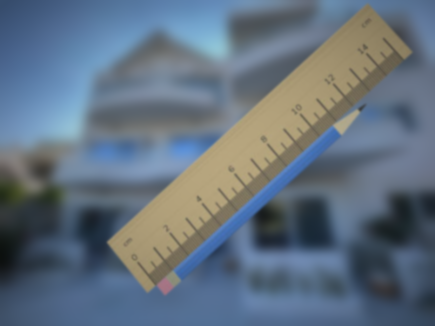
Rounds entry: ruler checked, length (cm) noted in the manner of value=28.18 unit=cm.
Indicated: value=12.5 unit=cm
